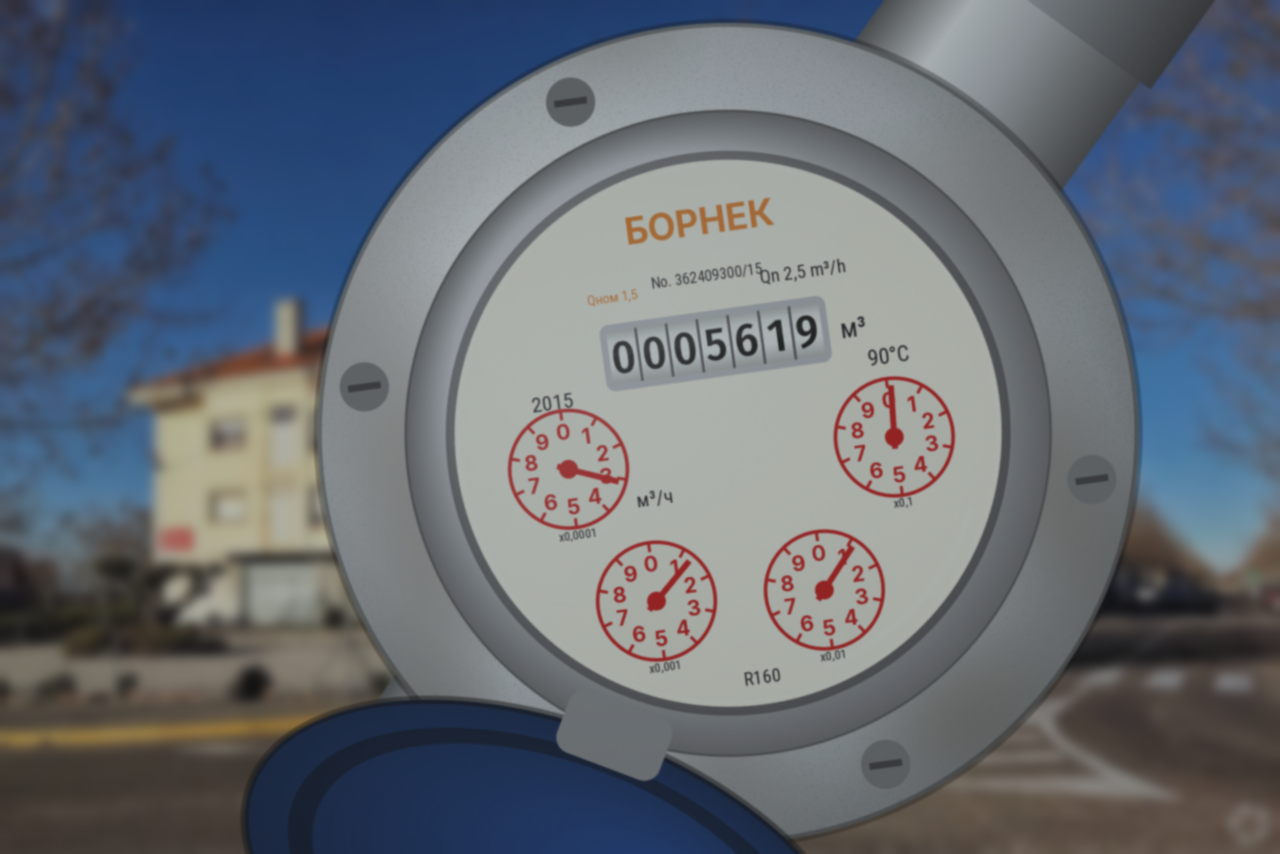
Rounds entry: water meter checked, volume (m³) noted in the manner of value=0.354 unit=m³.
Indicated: value=5619.0113 unit=m³
